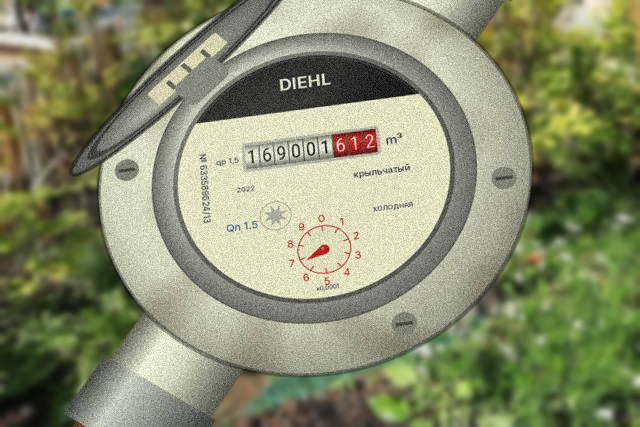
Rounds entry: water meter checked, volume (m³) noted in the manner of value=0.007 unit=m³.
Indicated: value=169001.6126 unit=m³
